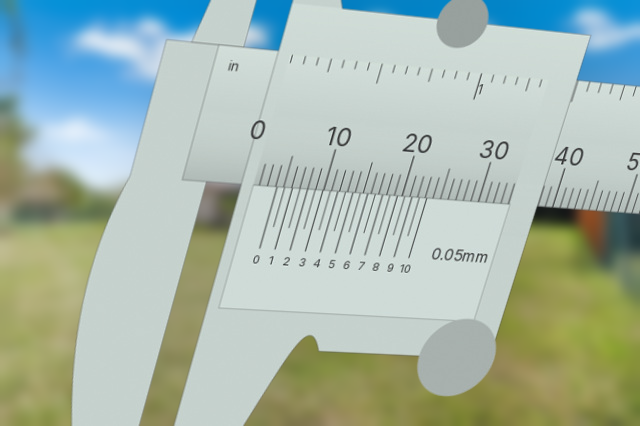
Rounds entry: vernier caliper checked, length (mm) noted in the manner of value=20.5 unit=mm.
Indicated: value=4.2 unit=mm
